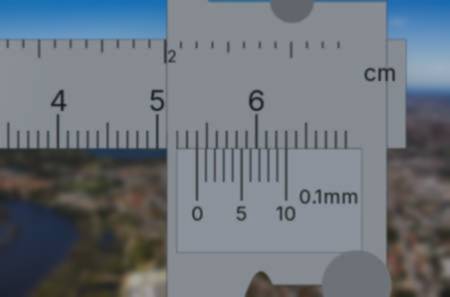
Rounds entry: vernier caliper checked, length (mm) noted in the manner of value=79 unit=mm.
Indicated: value=54.0 unit=mm
